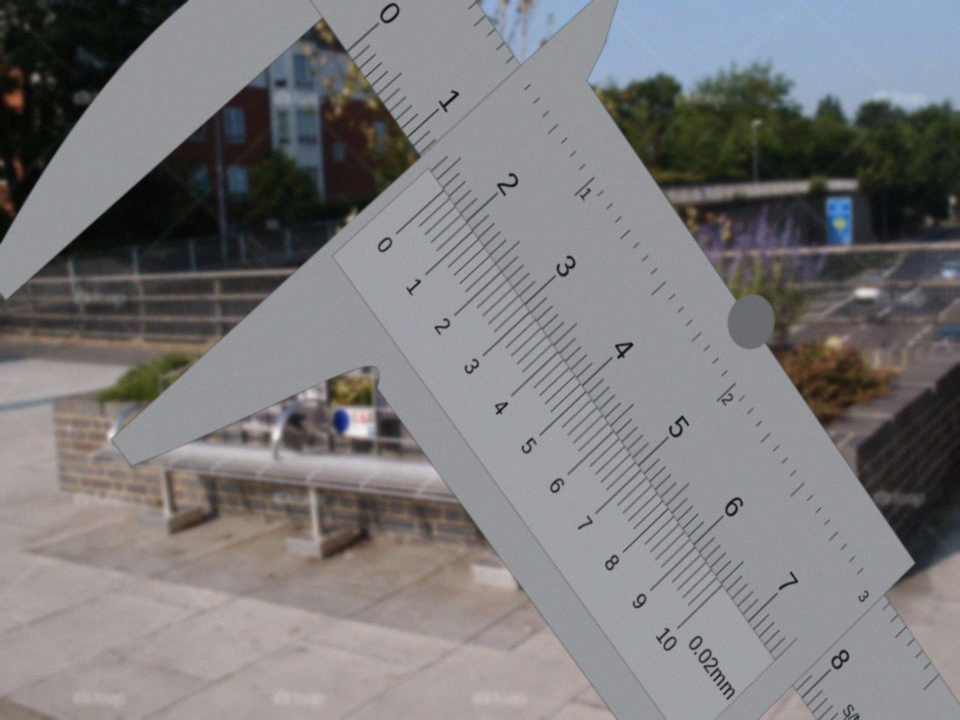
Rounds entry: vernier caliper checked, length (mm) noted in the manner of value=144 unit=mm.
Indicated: value=16.2 unit=mm
